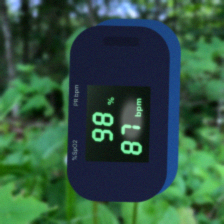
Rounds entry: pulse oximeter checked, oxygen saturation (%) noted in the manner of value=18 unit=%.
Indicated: value=98 unit=%
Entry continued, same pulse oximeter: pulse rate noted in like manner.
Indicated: value=87 unit=bpm
